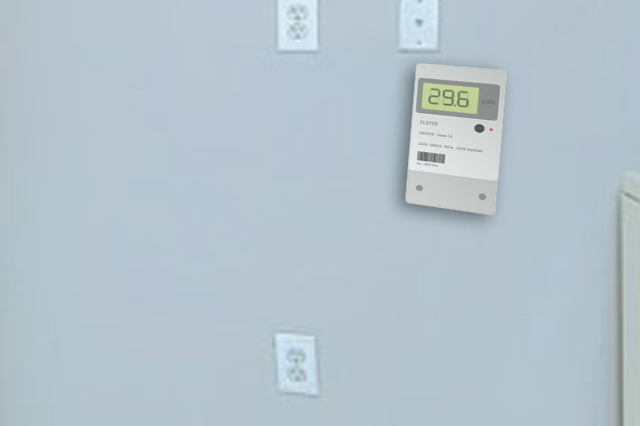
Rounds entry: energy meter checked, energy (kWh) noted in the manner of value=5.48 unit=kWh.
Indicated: value=29.6 unit=kWh
